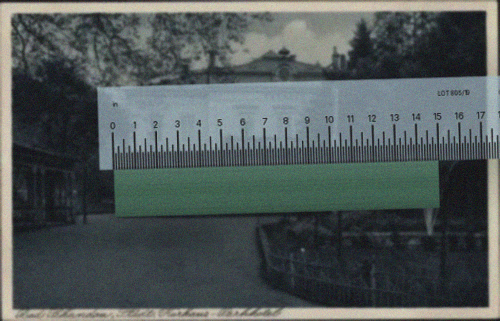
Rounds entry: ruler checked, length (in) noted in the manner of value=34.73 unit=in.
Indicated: value=15 unit=in
